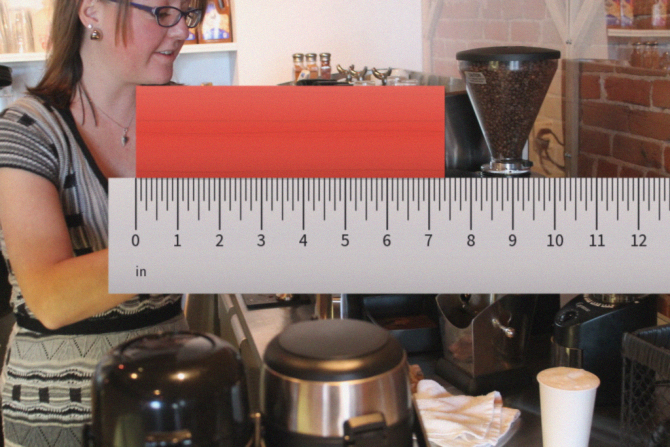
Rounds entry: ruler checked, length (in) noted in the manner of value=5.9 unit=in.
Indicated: value=7.375 unit=in
